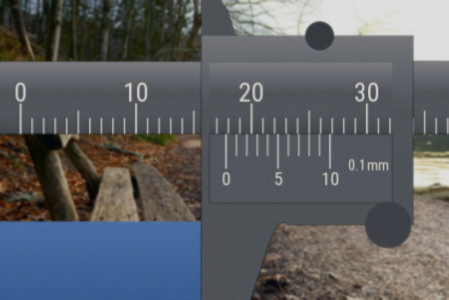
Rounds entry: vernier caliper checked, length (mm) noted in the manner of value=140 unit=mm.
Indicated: value=17.8 unit=mm
